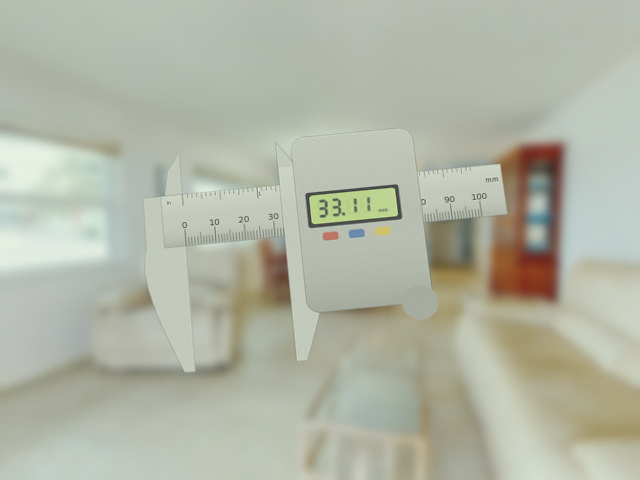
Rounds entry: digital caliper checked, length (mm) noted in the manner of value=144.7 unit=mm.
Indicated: value=33.11 unit=mm
